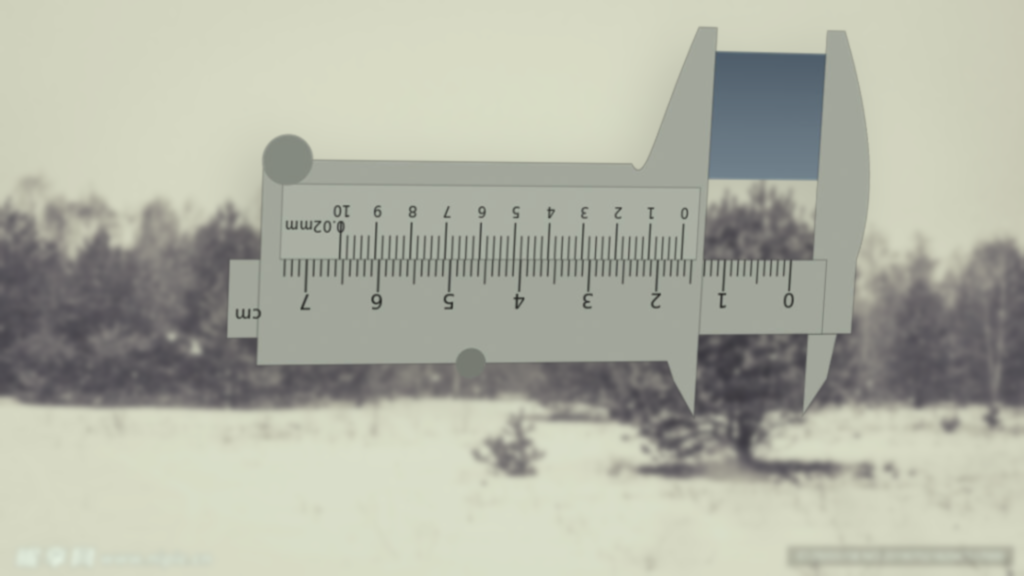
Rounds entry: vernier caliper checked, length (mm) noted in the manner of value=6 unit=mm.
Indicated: value=16.5 unit=mm
